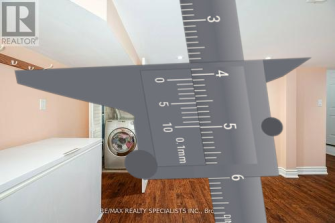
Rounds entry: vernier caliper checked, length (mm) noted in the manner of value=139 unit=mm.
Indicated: value=40.8 unit=mm
